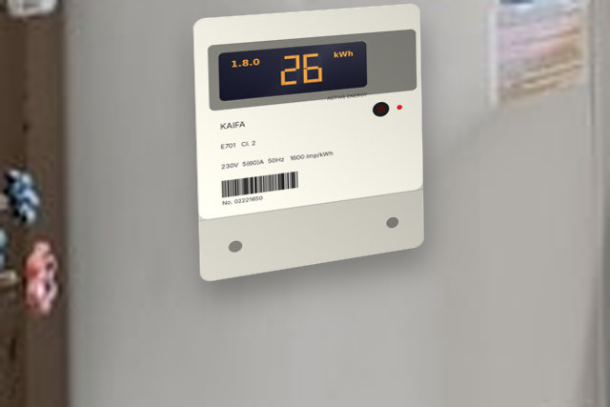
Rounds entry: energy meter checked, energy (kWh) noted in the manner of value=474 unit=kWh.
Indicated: value=26 unit=kWh
